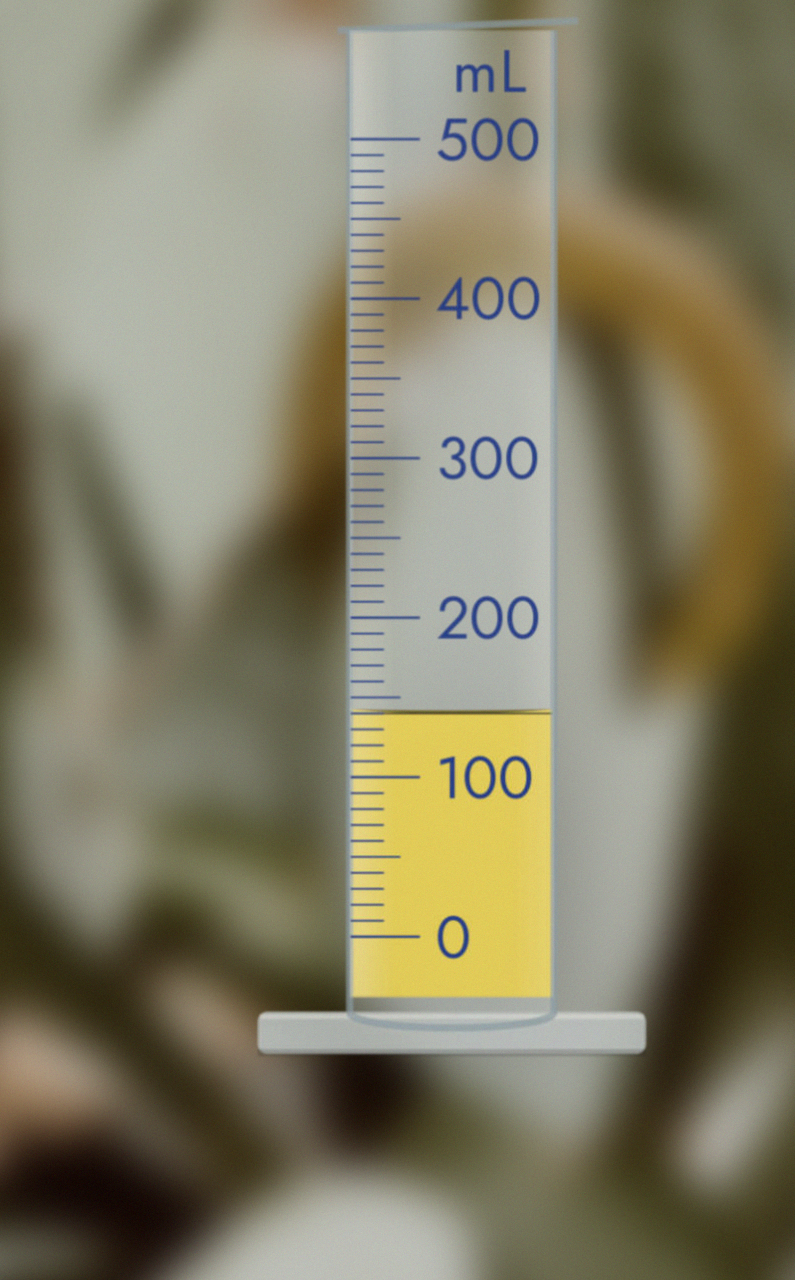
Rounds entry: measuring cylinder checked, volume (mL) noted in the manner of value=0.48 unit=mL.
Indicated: value=140 unit=mL
